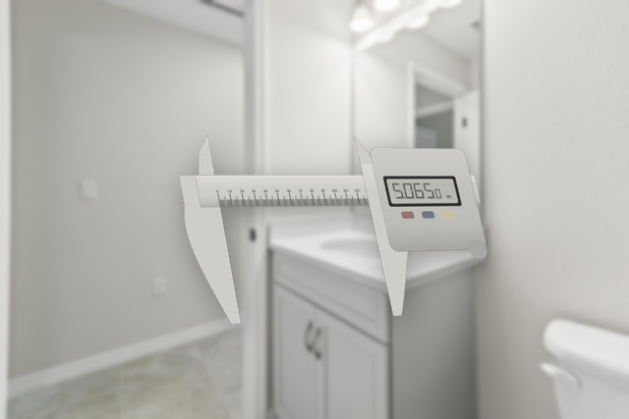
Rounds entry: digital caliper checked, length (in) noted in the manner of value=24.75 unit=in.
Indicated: value=5.0650 unit=in
